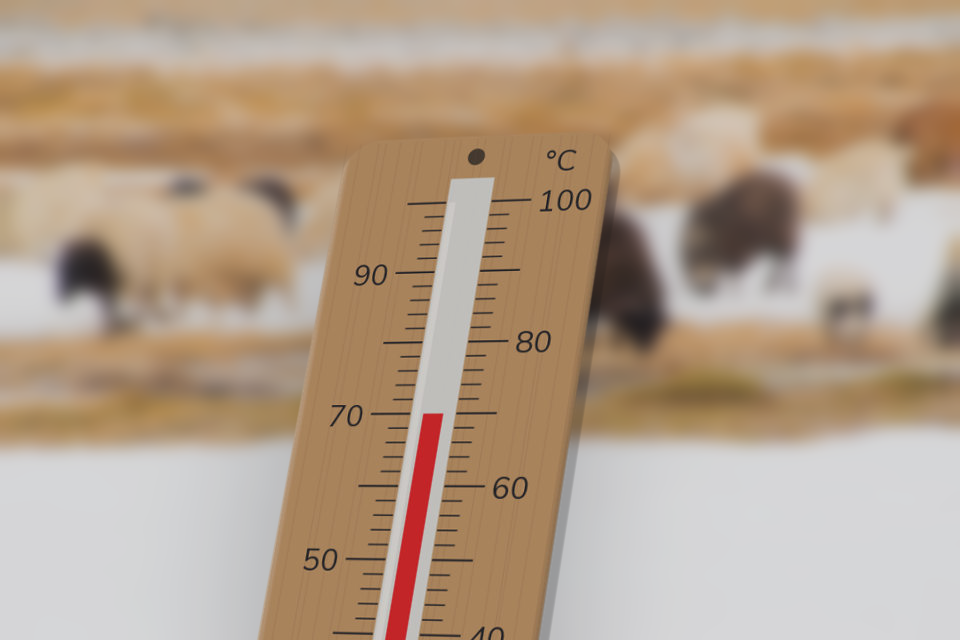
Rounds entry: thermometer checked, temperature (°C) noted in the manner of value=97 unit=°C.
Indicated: value=70 unit=°C
